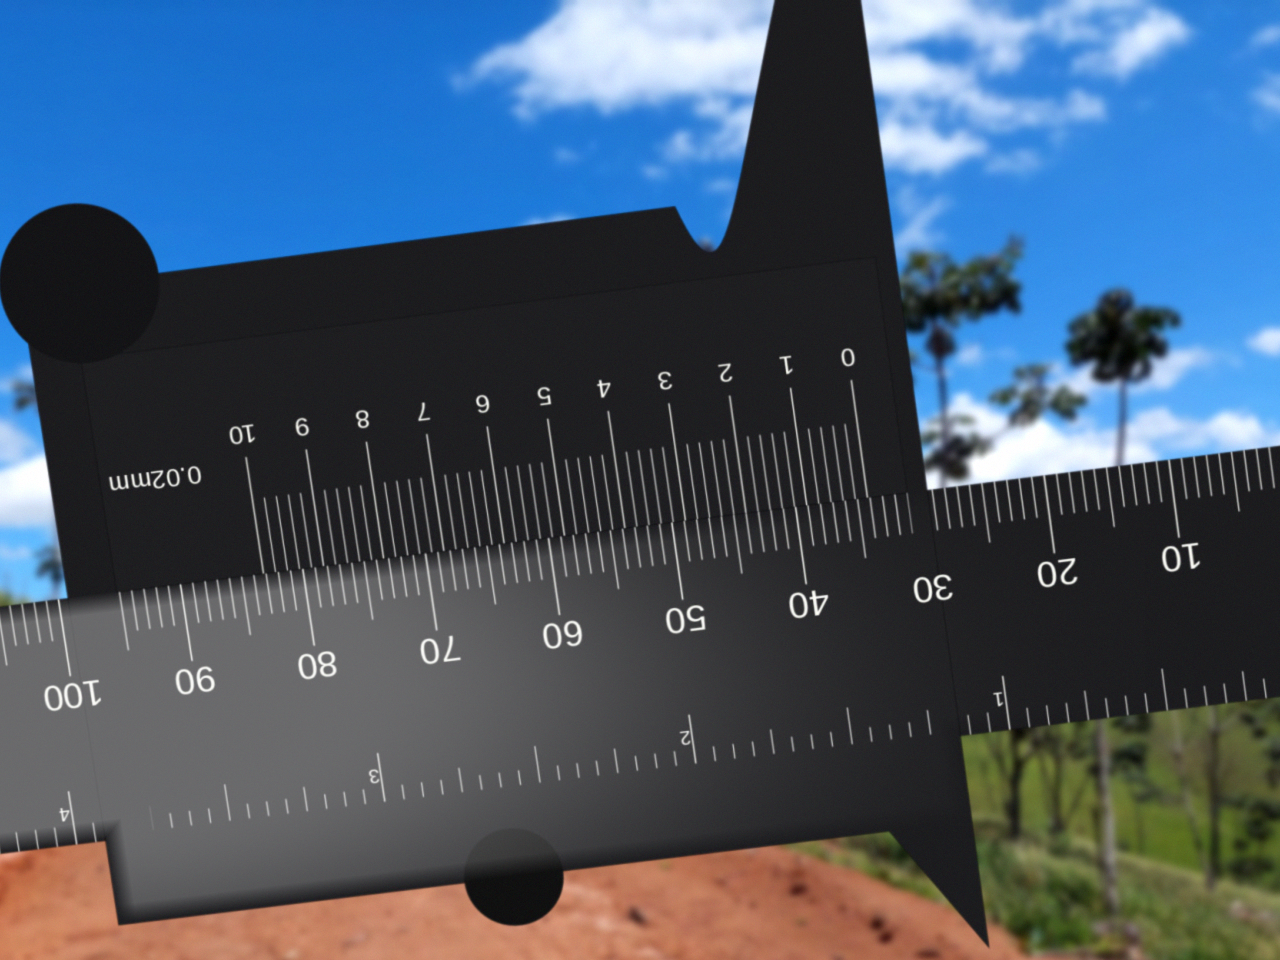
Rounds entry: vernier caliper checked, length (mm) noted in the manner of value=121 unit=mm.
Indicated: value=34.2 unit=mm
